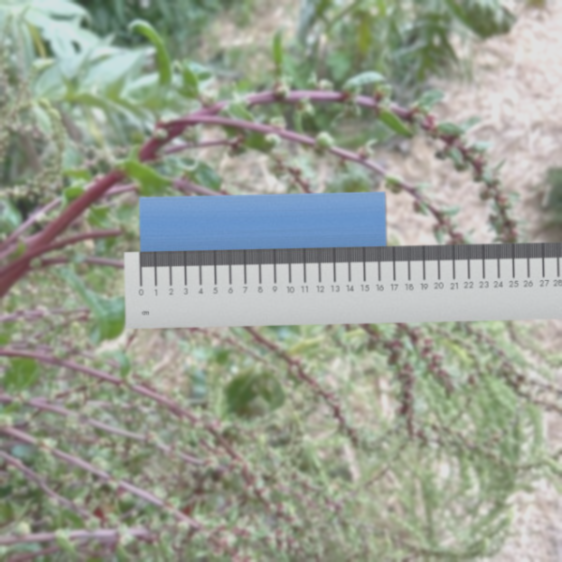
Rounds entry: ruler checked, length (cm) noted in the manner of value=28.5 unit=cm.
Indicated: value=16.5 unit=cm
